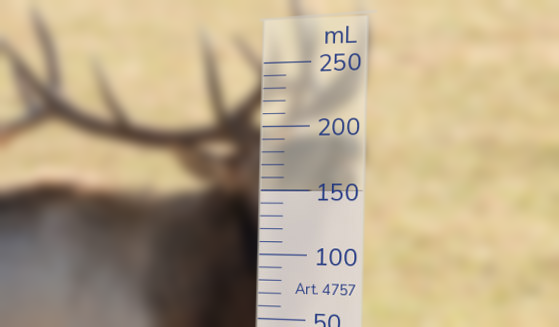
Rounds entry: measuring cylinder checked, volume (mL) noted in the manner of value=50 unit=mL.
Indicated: value=150 unit=mL
